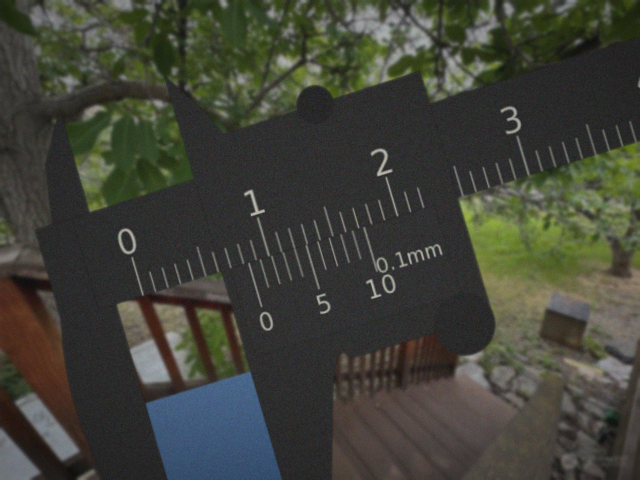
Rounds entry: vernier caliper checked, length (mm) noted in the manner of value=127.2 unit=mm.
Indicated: value=8.4 unit=mm
